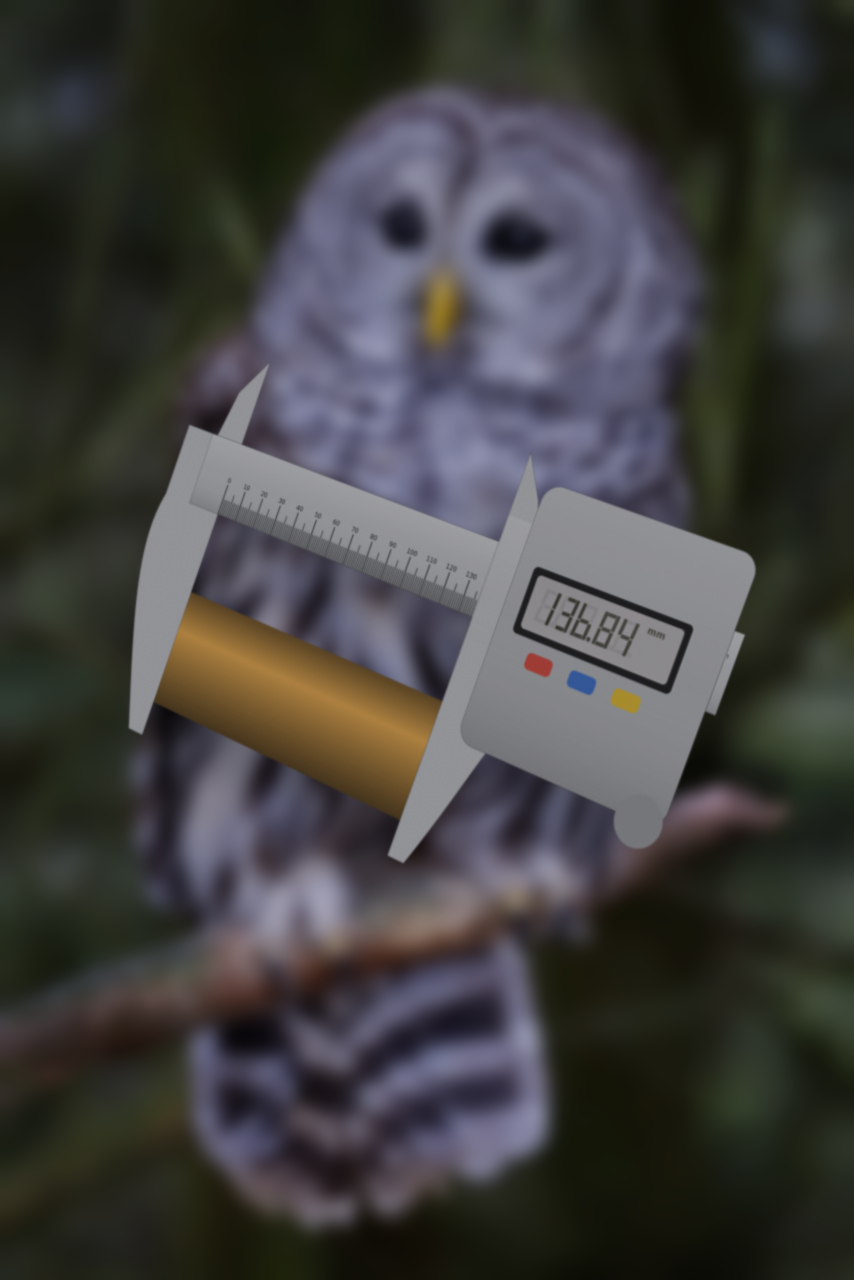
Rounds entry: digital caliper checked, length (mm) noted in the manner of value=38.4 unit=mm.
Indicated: value=136.84 unit=mm
